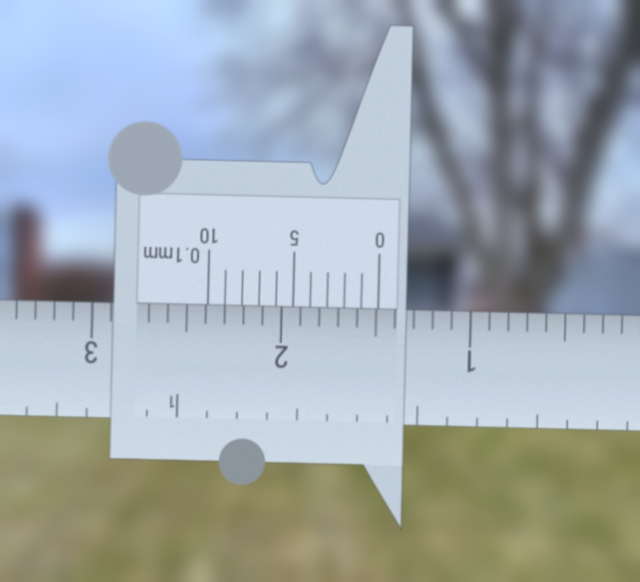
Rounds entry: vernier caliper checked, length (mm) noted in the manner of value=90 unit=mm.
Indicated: value=14.9 unit=mm
